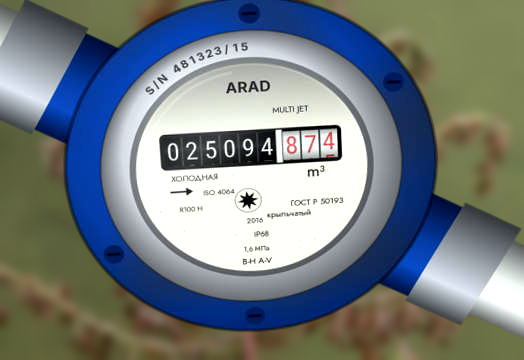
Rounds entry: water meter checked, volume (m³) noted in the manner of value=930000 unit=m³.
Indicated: value=25094.874 unit=m³
